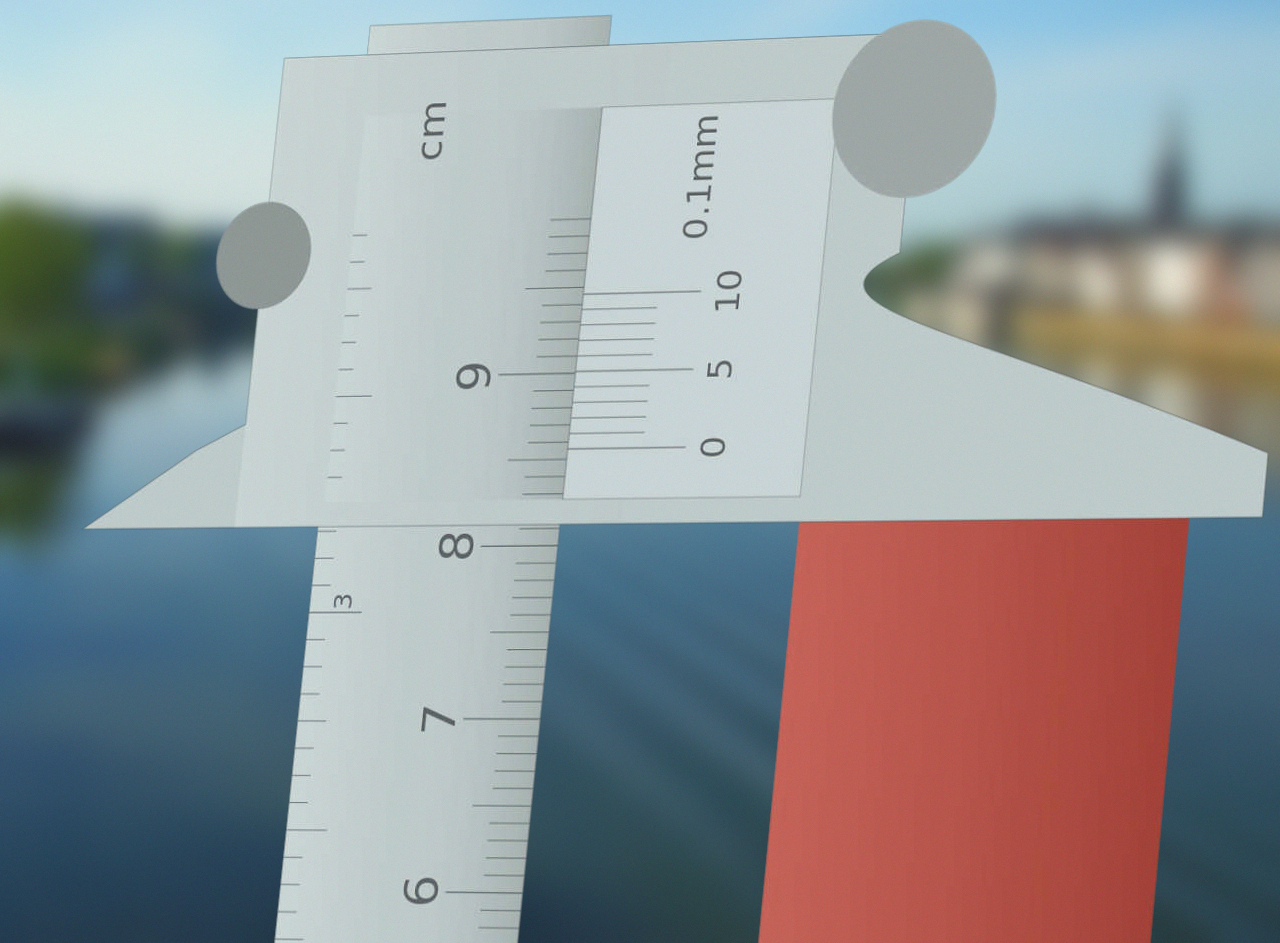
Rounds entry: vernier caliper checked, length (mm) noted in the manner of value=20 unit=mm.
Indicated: value=85.6 unit=mm
